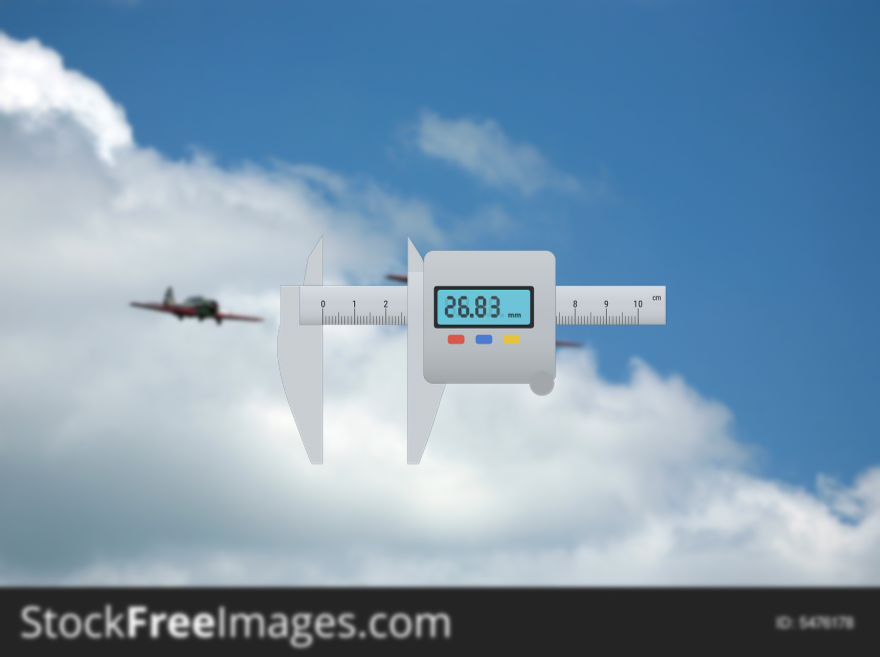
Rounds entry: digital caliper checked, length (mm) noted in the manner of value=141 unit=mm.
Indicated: value=26.83 unit=mm
